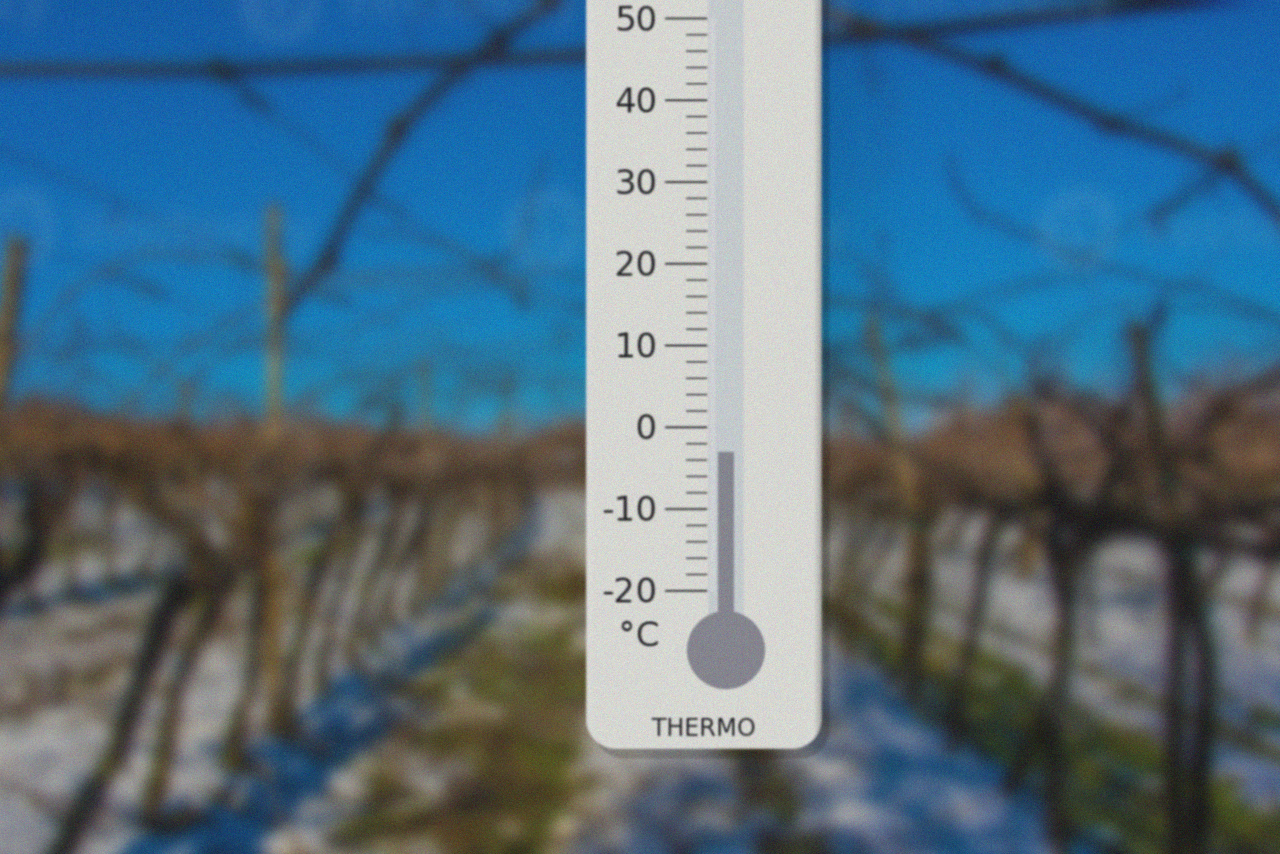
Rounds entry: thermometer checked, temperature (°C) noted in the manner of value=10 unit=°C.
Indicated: value=-3 unit=°C
